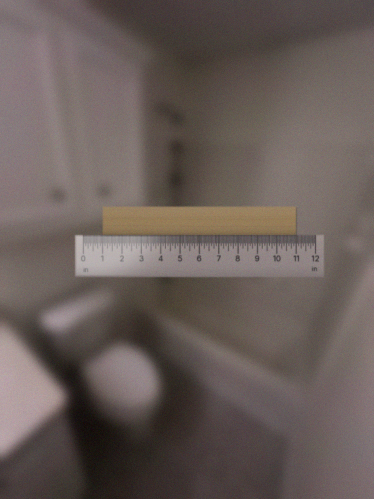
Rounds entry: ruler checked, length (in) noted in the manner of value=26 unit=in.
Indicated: value=10 unit=in
